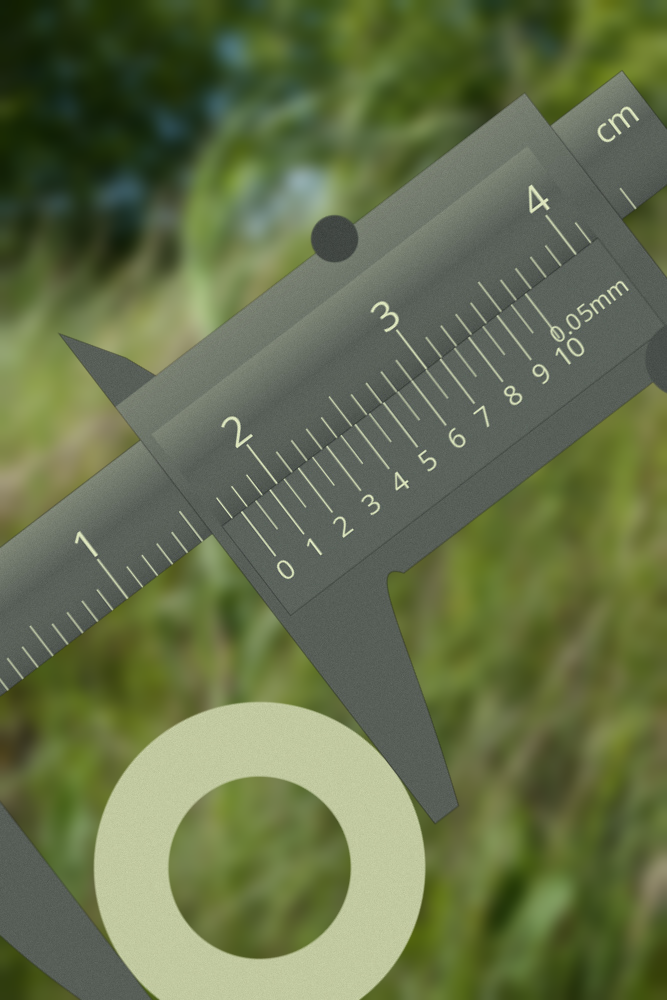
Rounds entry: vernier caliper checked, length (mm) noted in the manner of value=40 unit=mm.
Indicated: value=17.6 unit=mm
